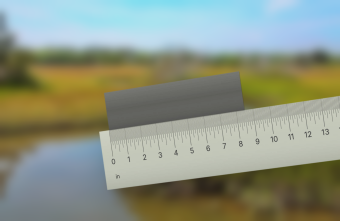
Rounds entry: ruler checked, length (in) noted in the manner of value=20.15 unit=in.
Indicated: value=8.5 unit=in
